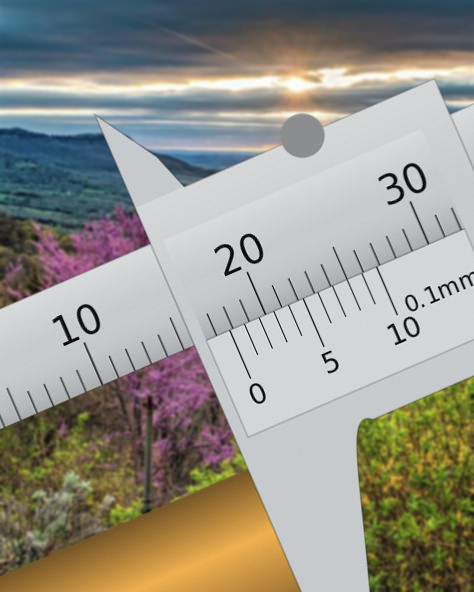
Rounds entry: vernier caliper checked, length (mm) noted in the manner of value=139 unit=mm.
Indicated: value=17.8 unit=mm
